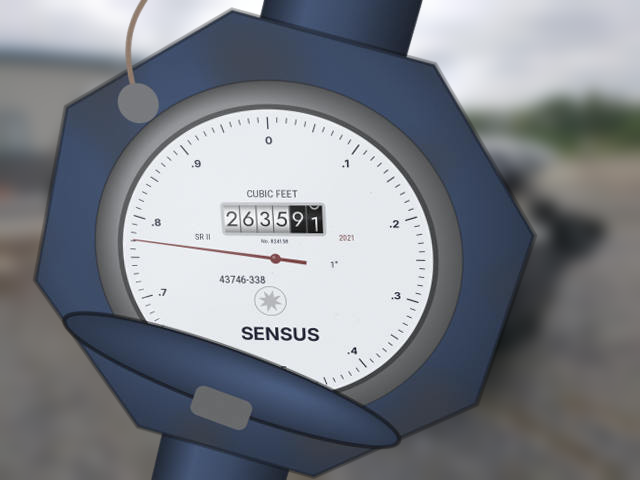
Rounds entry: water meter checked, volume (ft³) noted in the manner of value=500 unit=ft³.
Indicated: value=263590.77 unit=ft³
